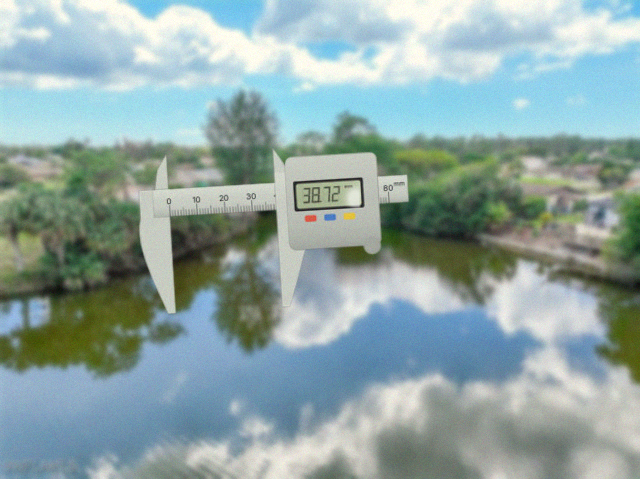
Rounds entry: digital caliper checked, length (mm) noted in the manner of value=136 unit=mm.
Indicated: value=38.72 unit=mm
